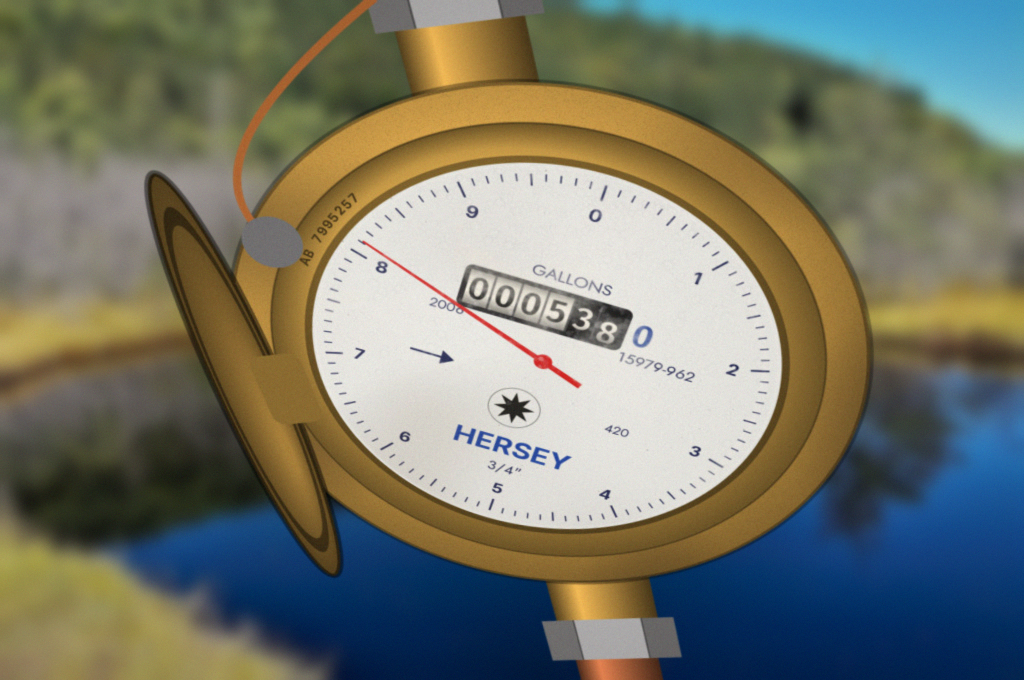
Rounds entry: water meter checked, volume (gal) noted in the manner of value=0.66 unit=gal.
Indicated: value=5378.1 unit=gal
